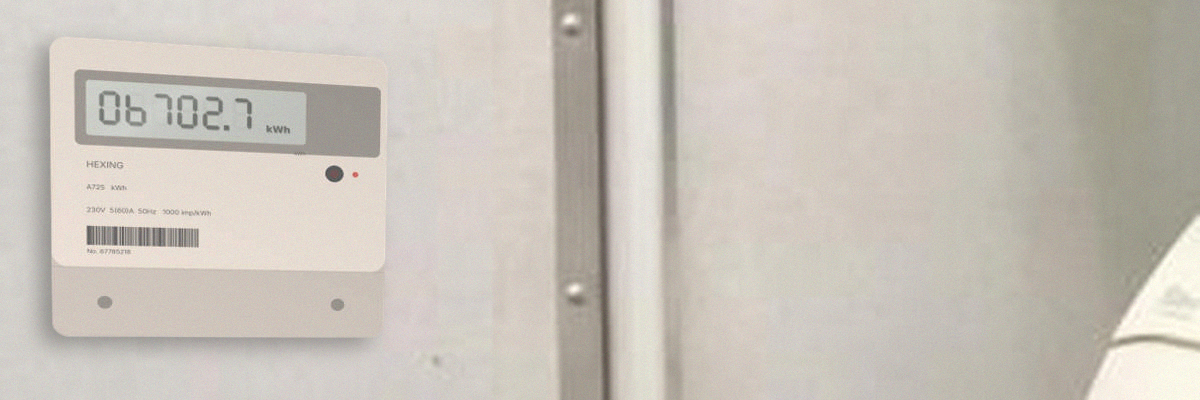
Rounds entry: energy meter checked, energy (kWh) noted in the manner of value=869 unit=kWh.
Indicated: value=6702.7 unit=kWh
